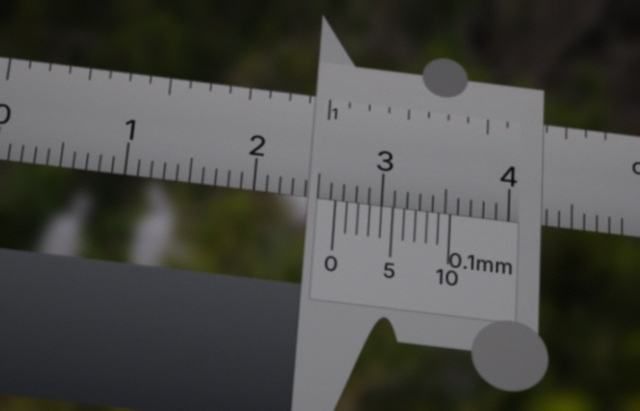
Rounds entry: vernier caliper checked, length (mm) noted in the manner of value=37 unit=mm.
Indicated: value=26.4 unit=mm
